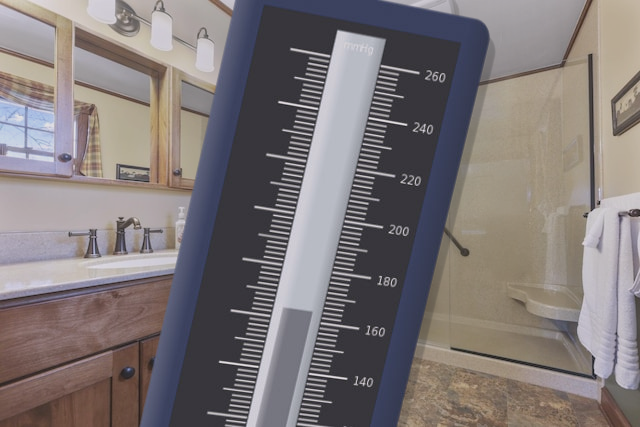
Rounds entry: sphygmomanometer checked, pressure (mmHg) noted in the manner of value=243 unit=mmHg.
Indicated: value=164 unit=mmHg
